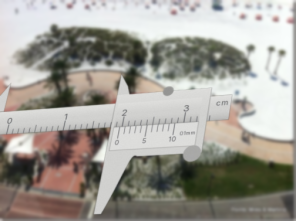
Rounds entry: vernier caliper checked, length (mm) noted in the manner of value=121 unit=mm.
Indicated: value=19.6 unit=mm
